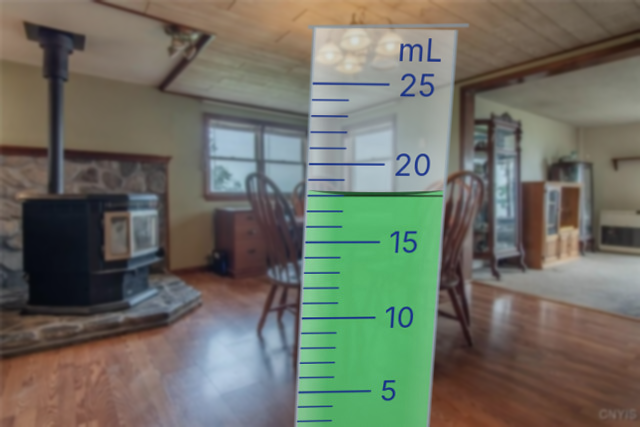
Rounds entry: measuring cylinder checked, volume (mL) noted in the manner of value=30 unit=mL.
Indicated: value=18 unit=mL
